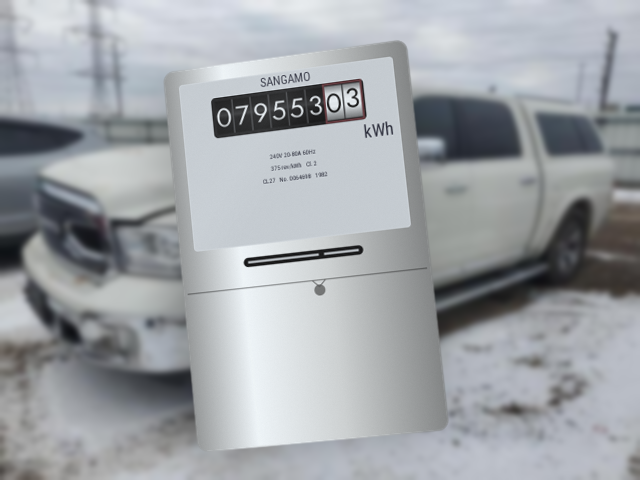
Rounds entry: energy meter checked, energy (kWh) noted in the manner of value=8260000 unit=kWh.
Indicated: value=79553.03 unit=kWh
